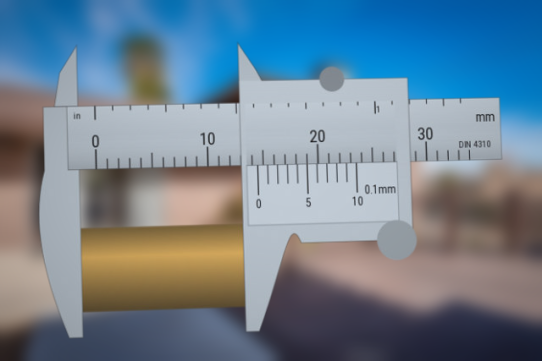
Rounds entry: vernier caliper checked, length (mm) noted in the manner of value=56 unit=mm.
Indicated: value=14.5 unit=mm
